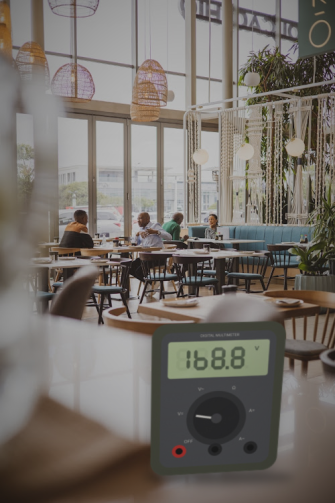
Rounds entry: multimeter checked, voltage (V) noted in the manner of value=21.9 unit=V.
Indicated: value=168.8 unit=V
